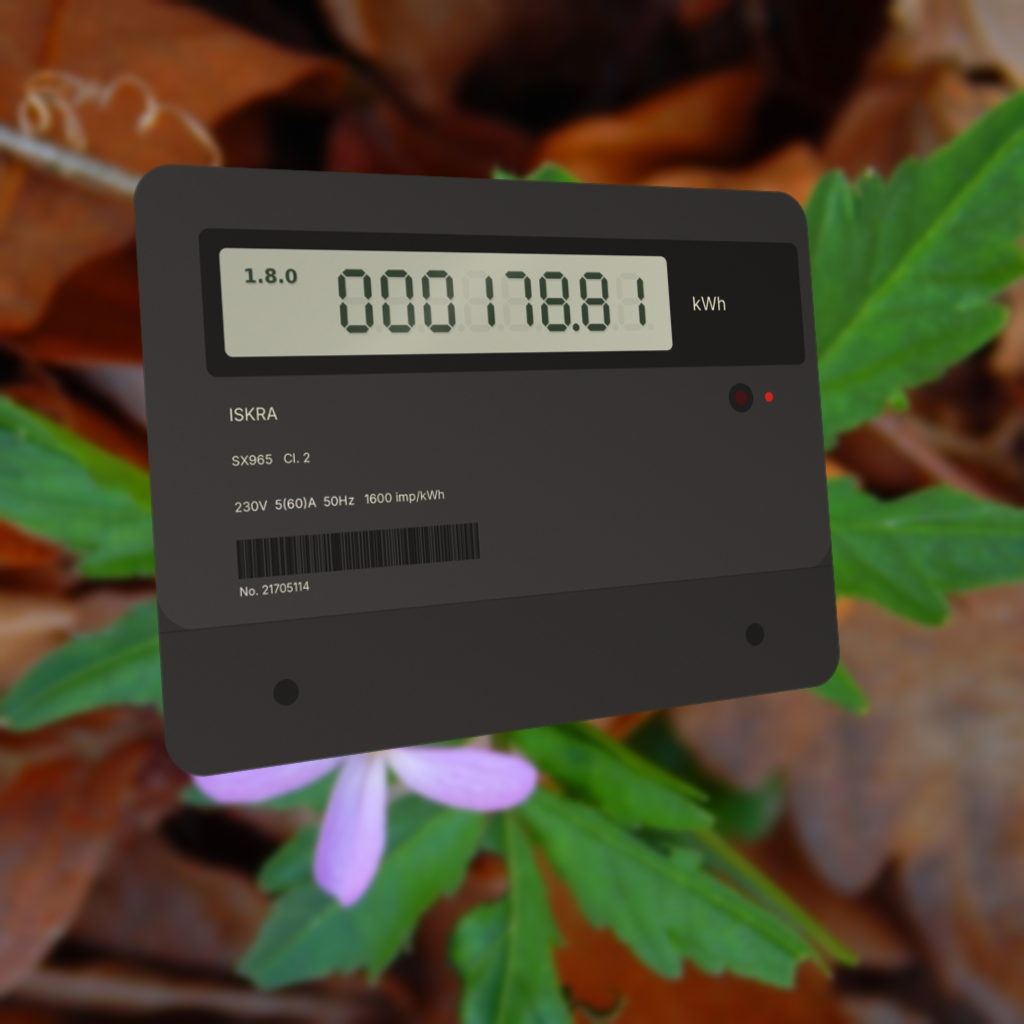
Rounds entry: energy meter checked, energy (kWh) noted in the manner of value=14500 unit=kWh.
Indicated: value=178.81 unit=kWh
